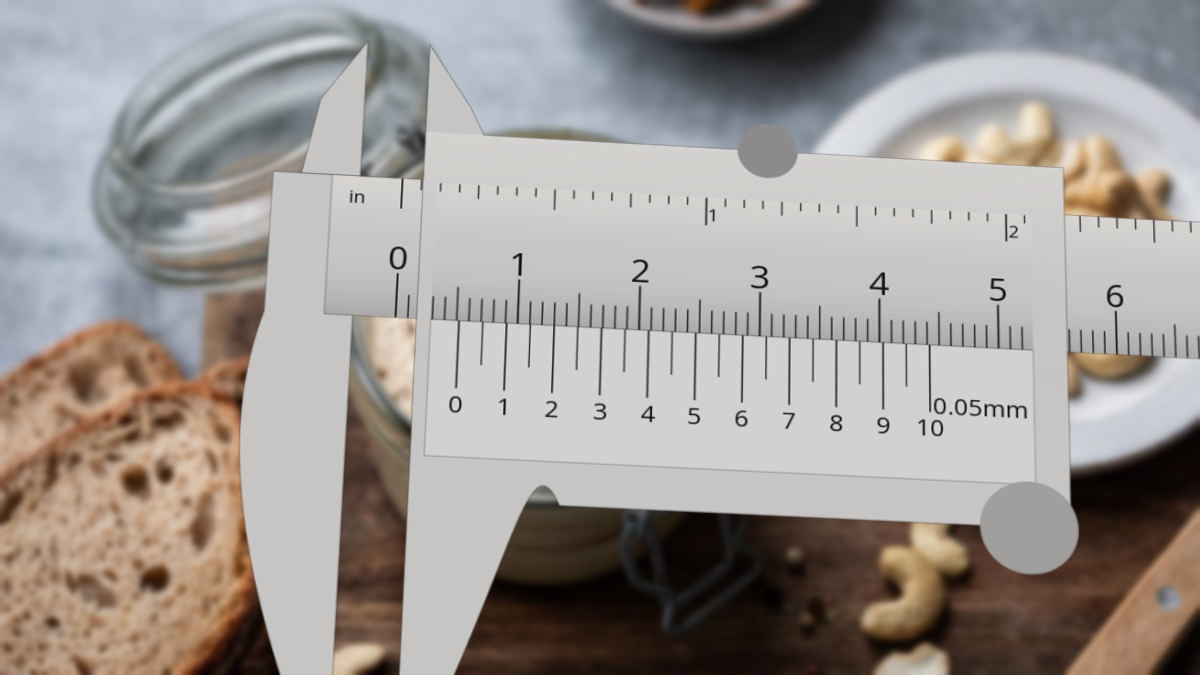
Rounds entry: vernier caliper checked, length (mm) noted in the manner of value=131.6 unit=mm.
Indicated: value=5.2 unit=mm
